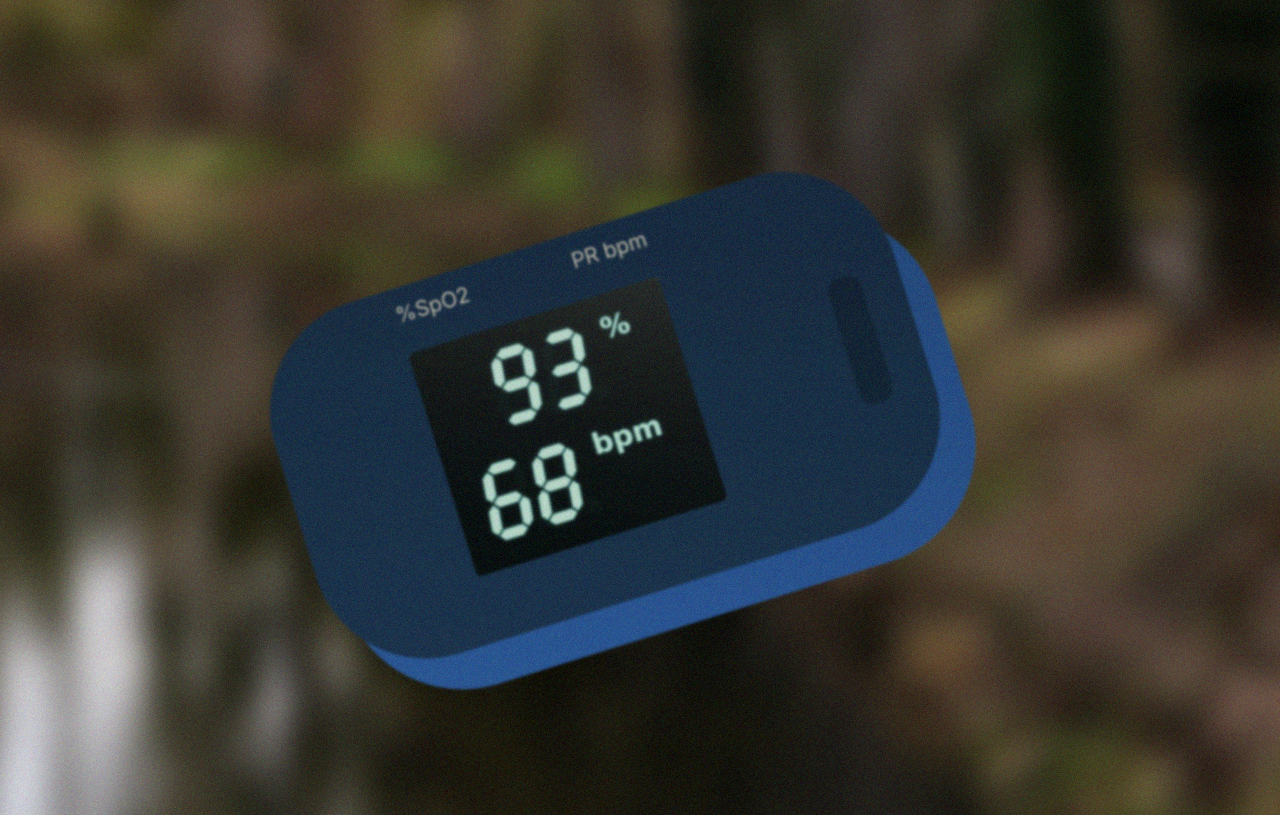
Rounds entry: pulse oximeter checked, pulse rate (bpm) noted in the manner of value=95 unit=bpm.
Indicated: value=68 unit=bpm
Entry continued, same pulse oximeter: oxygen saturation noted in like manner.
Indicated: value=93 unit=%
